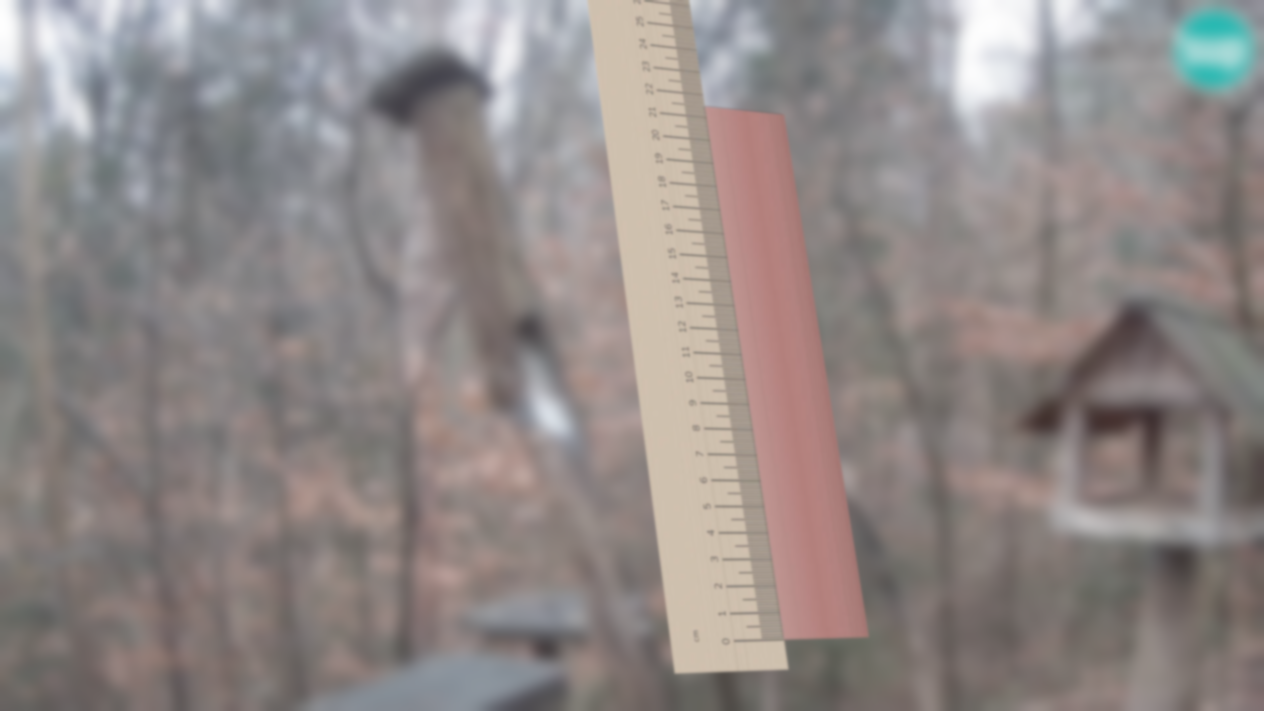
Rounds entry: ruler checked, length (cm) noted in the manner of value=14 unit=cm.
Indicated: value=21.5 unit=cm
